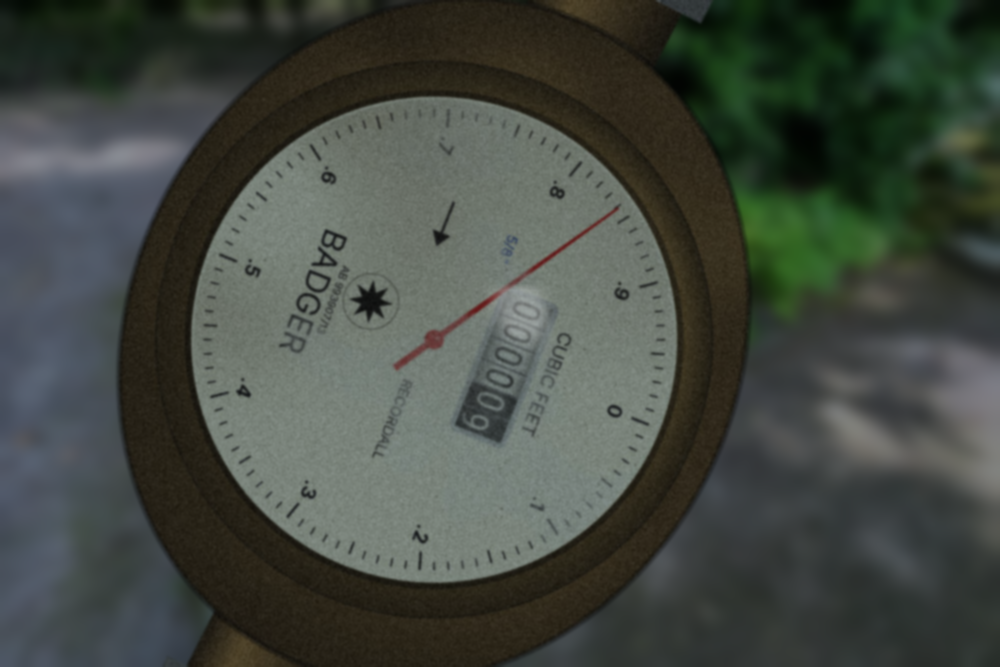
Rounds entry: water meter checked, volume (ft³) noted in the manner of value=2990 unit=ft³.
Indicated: value=8.84 unit=ft³
